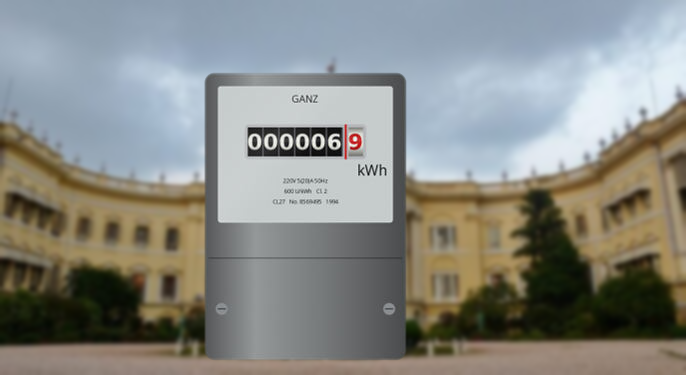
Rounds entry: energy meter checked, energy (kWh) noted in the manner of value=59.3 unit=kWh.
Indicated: value=6.9 unit=kWh
